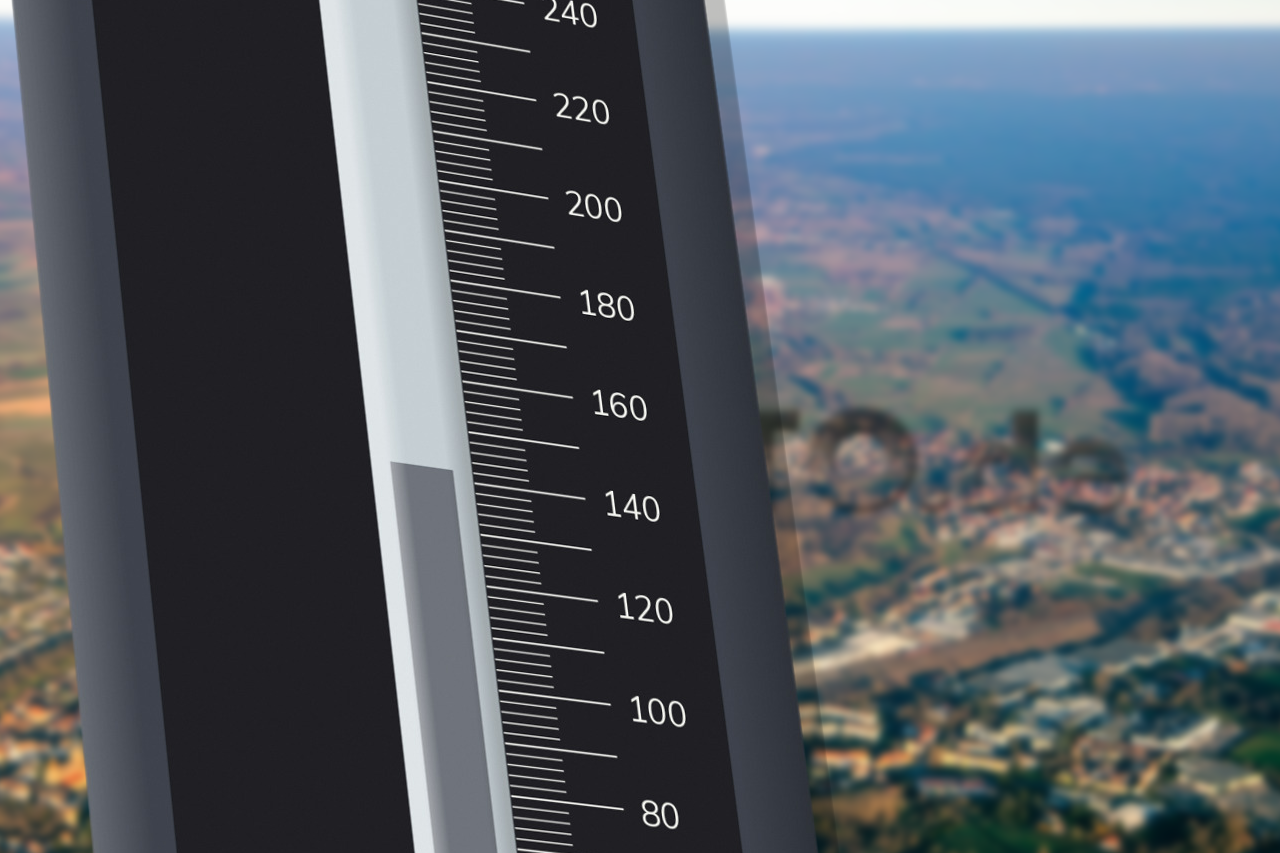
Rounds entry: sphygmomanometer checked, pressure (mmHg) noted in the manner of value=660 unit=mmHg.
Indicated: value=142 unit=mmHg
